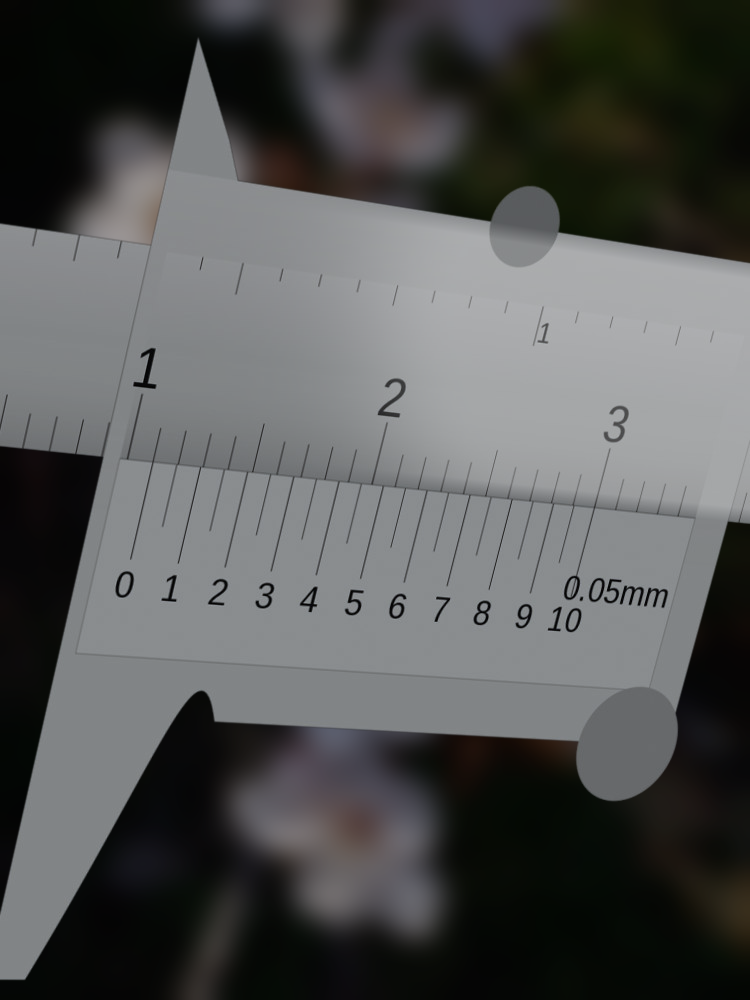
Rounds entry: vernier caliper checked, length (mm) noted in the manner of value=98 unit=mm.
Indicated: value=11.0 unit=mm
